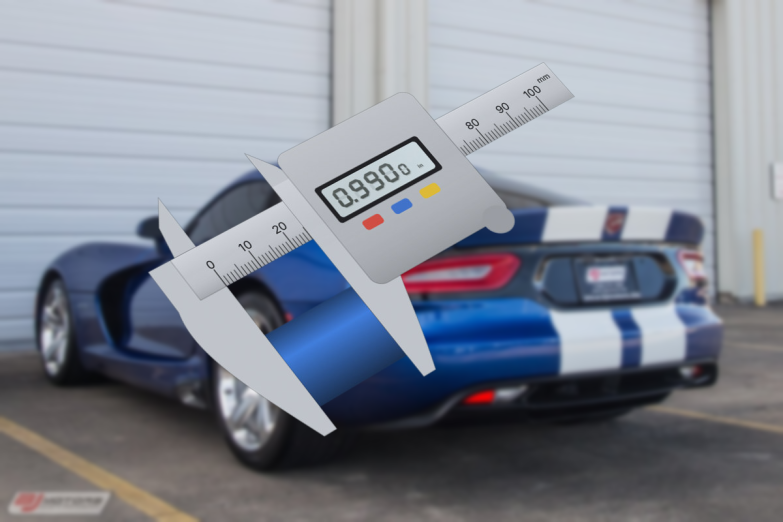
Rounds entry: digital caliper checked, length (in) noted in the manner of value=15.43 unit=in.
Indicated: value=0.9900 unit=in
